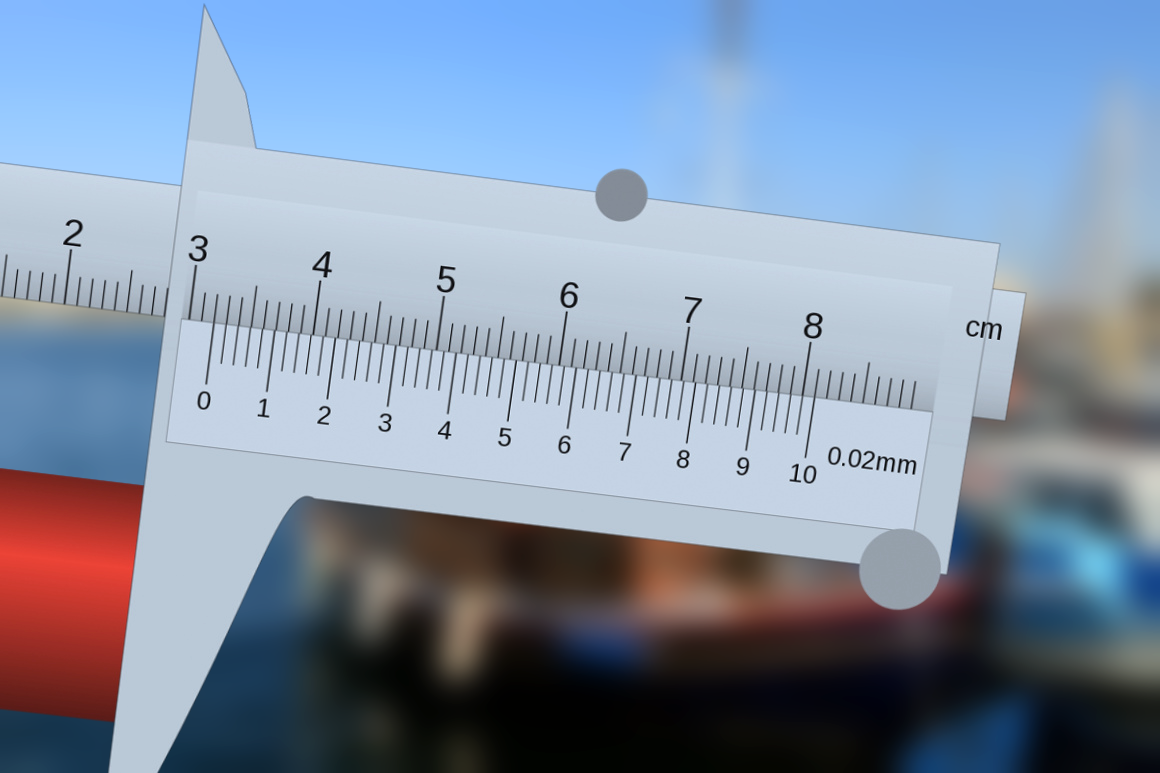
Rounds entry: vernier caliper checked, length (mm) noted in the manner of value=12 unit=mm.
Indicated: value=32.0 unit=mm
